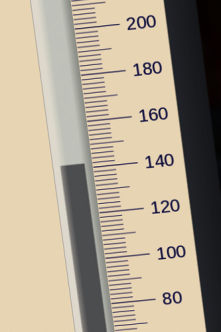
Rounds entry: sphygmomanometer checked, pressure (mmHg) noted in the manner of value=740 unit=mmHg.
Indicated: value=142 unit=mmHg
